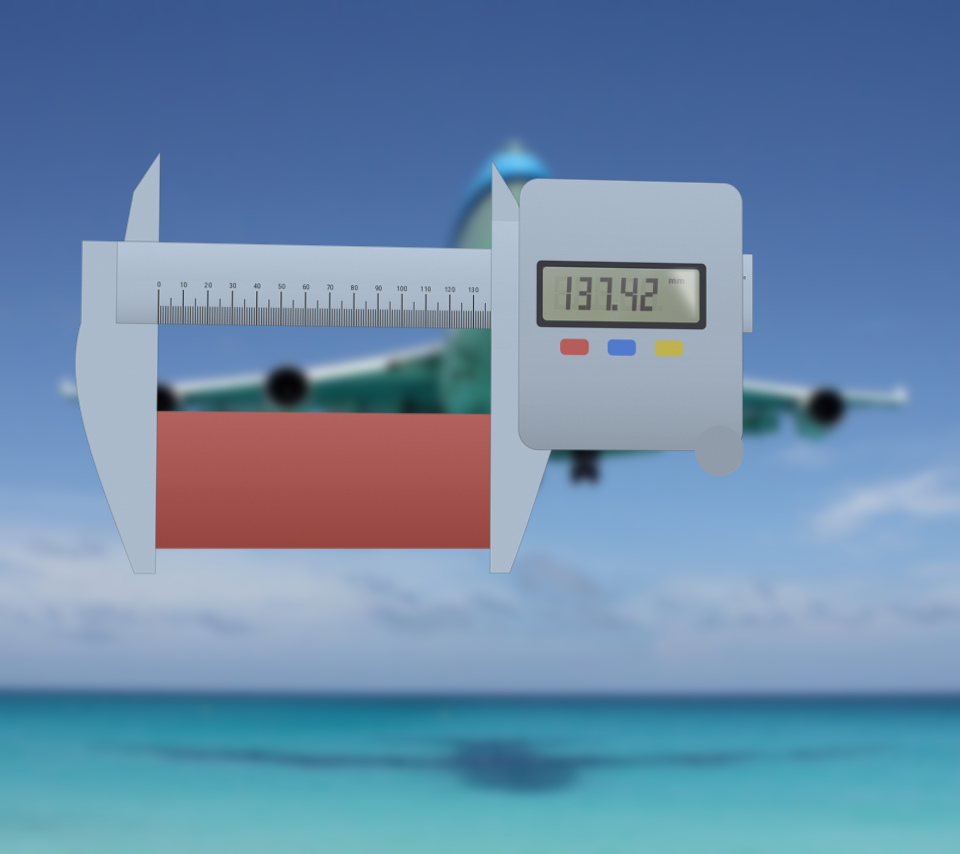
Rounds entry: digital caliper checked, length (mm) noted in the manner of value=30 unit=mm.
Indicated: value=137.42 unit=mm
